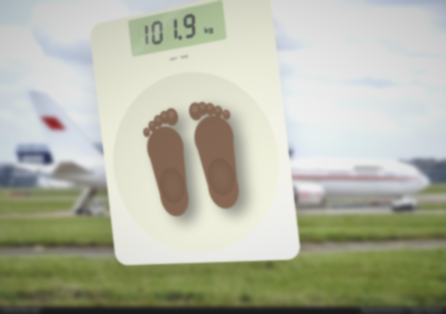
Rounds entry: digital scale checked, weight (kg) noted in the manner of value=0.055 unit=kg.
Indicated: value=101.9 unit=kg
